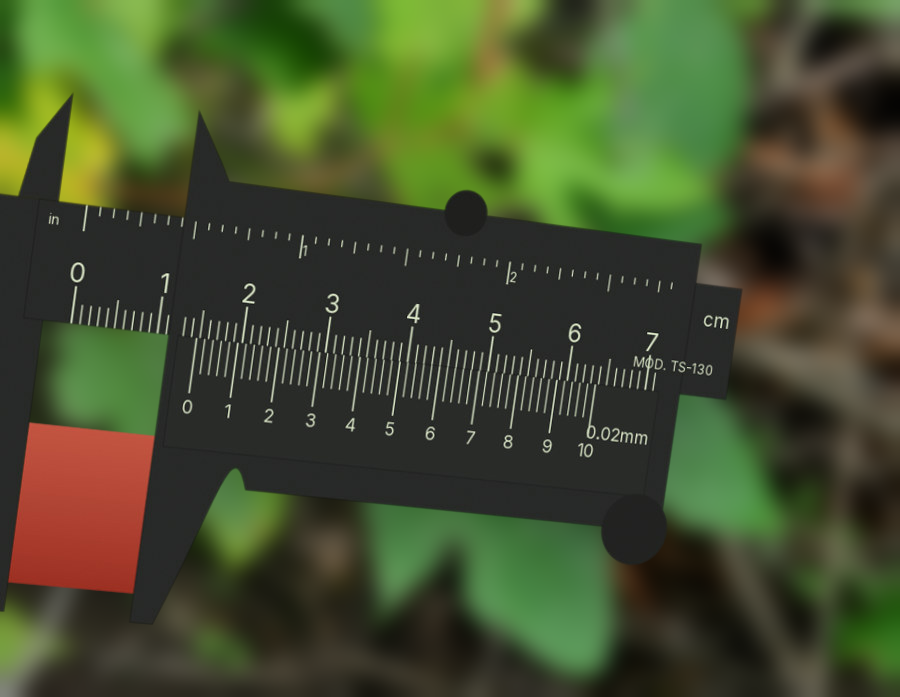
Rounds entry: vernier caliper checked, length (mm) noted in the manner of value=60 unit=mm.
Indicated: value=14.6 unit=mm
